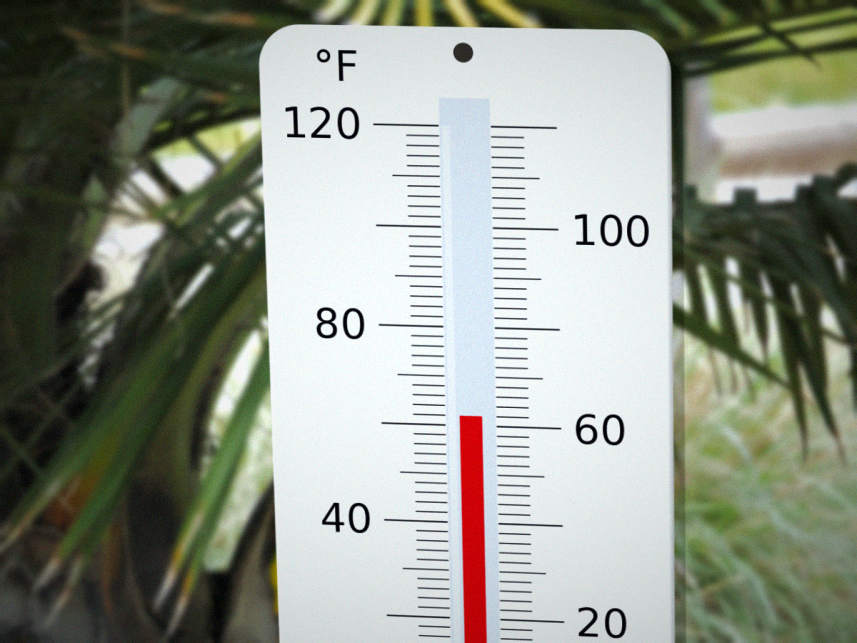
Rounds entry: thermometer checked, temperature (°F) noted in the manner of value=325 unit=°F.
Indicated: value=62 unit=°F
